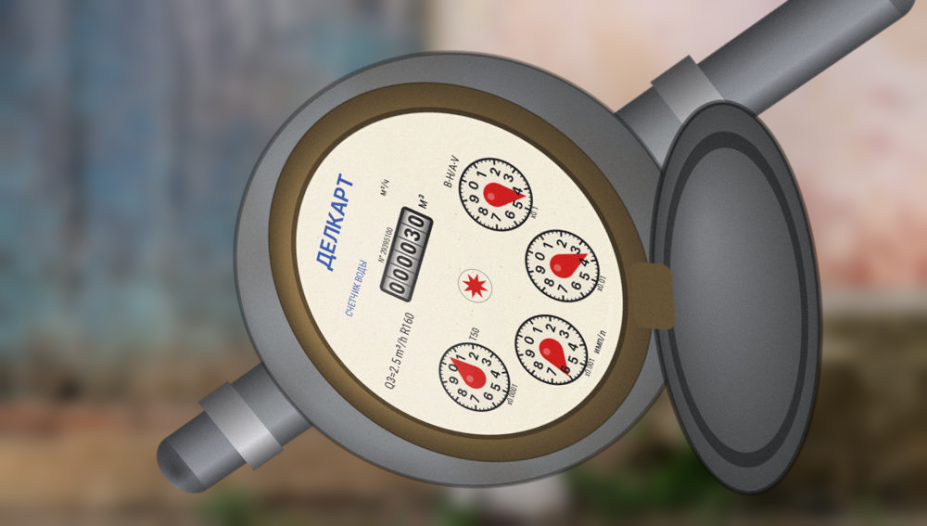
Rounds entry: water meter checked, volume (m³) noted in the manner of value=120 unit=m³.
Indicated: value=30.4360 unit=m³
